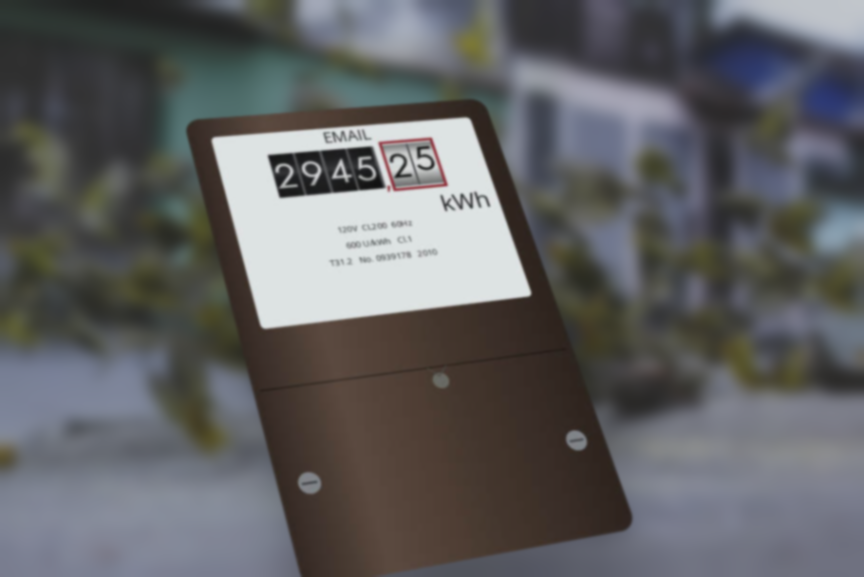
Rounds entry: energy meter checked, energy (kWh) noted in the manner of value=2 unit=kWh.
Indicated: value=2945.25 unit=kWh
